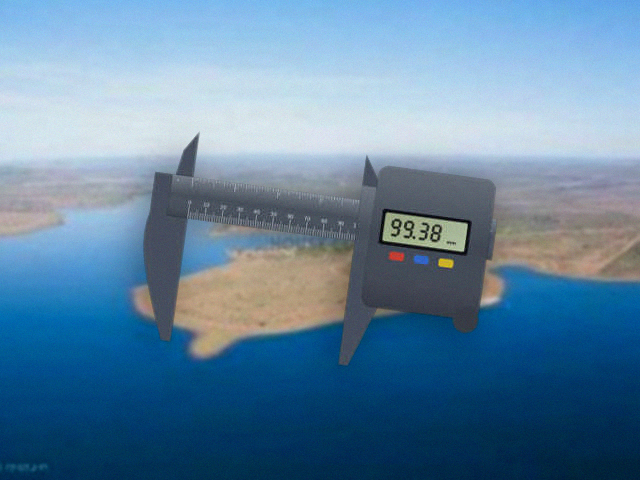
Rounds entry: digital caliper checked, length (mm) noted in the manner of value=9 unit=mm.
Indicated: value=99.38 unit=mm
